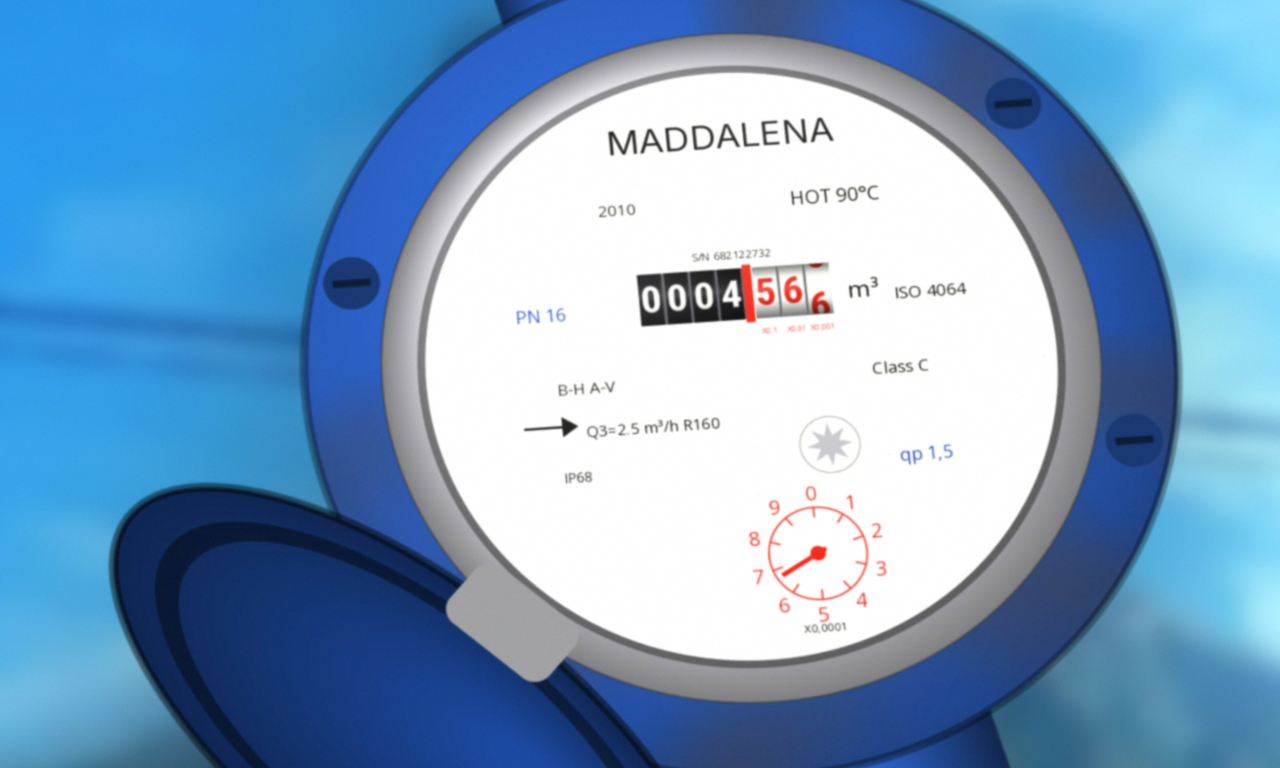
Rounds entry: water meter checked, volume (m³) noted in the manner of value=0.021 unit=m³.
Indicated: value=4.5656 unit=m³
